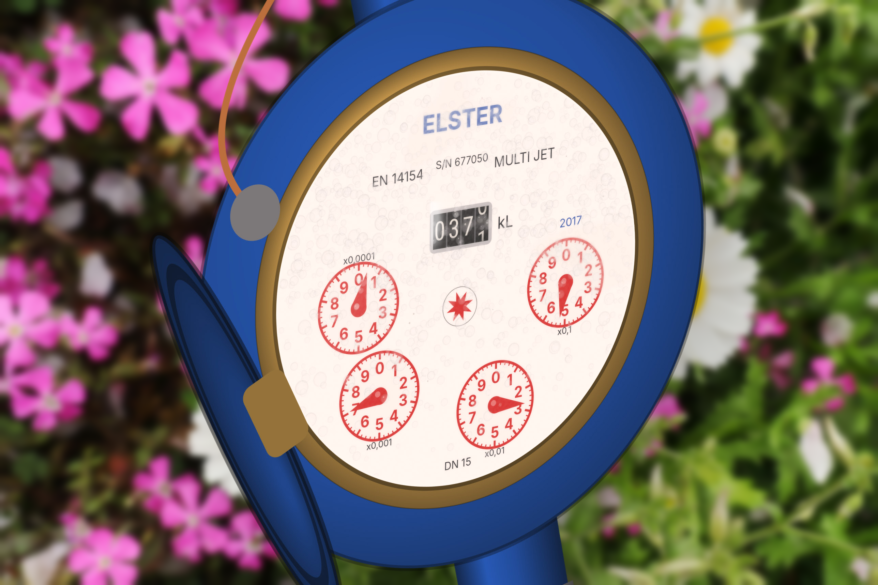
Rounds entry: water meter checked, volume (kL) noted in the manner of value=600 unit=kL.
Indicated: value=370.5270 unit=kL
